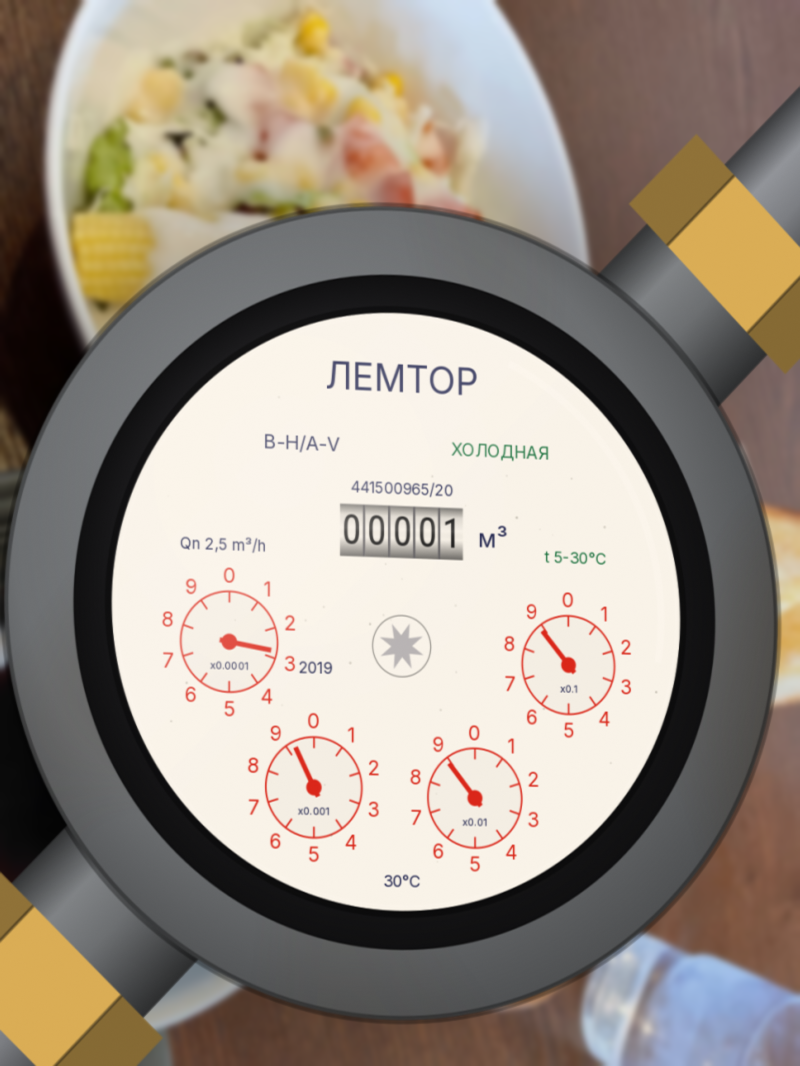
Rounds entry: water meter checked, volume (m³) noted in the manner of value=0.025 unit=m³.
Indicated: value=1.8892 unit=m³
